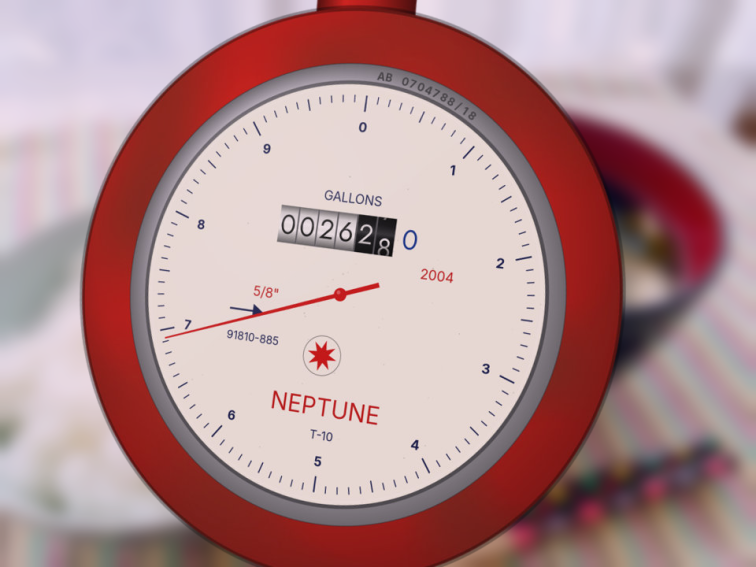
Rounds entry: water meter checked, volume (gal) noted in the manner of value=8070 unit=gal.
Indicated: value=26276.9 unit=gal
